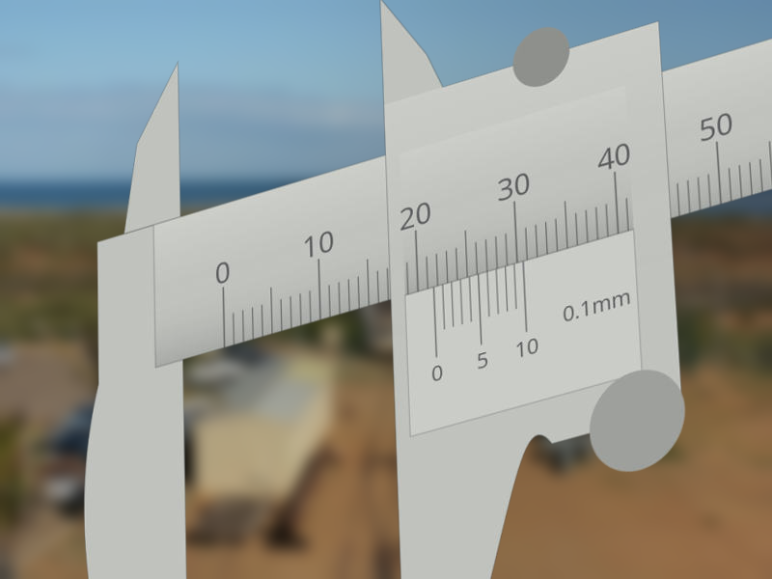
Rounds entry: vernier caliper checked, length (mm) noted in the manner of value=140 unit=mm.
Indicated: value=21.6 unit=mm
